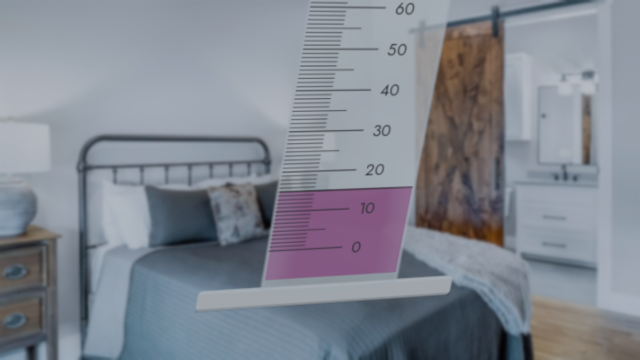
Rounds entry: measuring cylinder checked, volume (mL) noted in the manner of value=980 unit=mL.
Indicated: value=15 unit=mL
